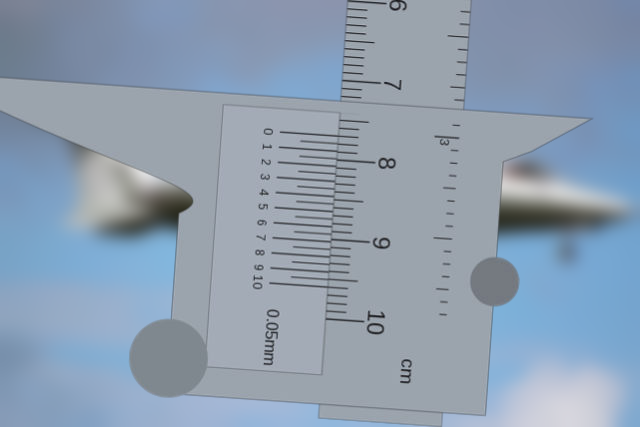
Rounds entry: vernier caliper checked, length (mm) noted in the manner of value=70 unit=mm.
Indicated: value=77.0 unit=mm
